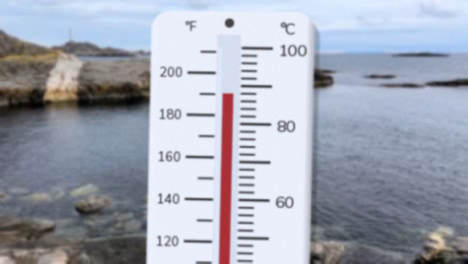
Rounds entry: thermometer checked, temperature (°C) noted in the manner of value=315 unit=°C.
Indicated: value=88 unit=°C
